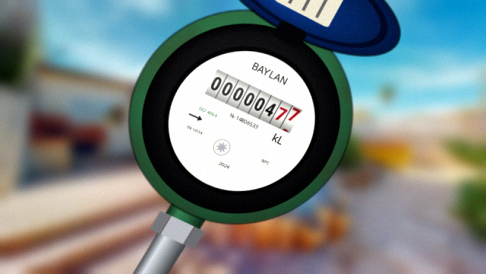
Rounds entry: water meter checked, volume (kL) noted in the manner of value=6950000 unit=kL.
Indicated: value=4.77 unit=kL
